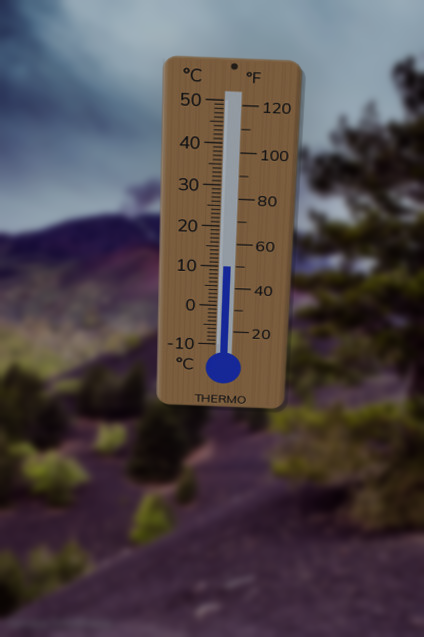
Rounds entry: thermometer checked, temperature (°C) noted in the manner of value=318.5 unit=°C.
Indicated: value=10 unit=°C
